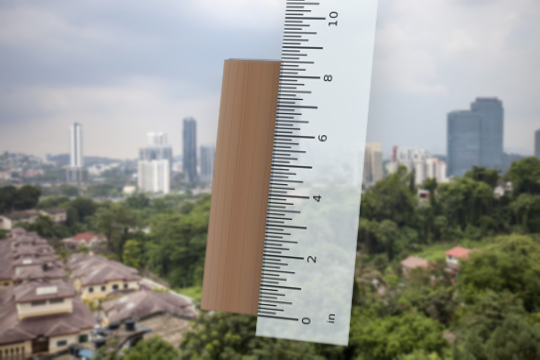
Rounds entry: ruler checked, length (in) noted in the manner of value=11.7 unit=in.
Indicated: value=8.5 unit=in
